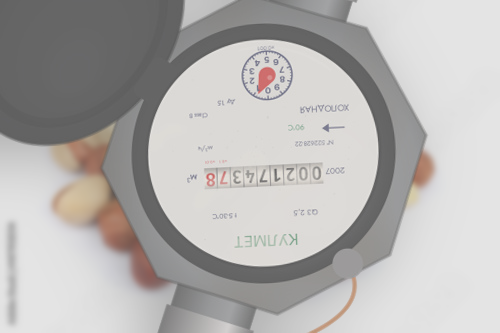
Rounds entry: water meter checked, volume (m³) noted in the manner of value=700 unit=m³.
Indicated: value=21743.780 unit=m³
